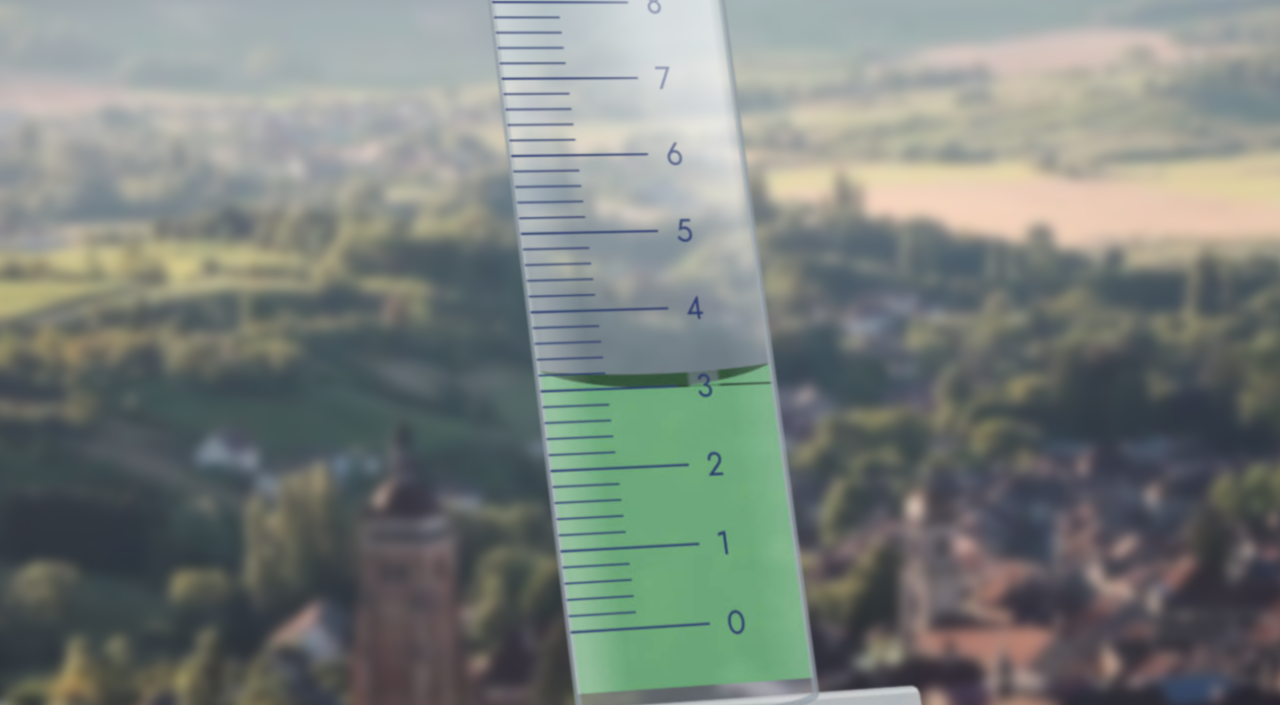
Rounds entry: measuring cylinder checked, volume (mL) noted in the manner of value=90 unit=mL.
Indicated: value=3 unit=mL
